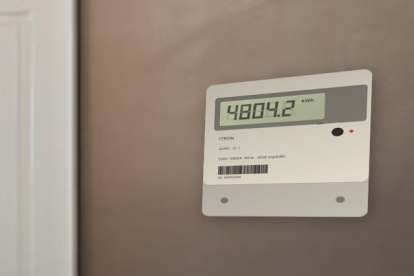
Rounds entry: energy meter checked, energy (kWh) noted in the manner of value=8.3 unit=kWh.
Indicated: value=4804.2 unit=kWh
